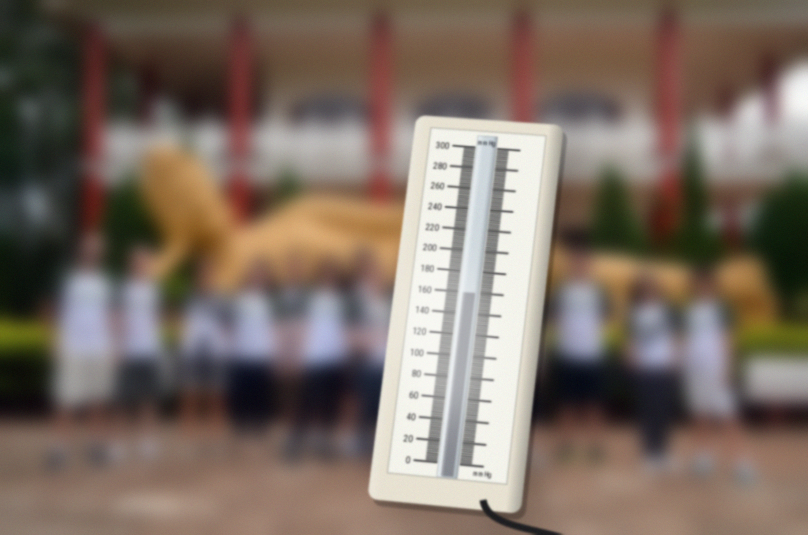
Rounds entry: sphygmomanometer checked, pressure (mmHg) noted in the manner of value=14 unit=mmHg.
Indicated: value=160 unit=mmHg
